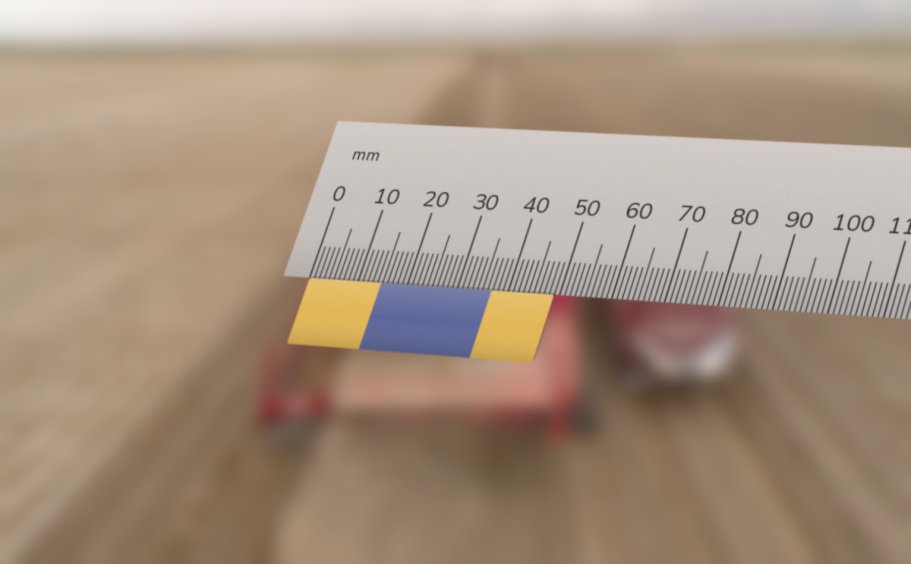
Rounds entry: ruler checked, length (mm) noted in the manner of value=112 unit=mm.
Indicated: value=49 unit=mm
